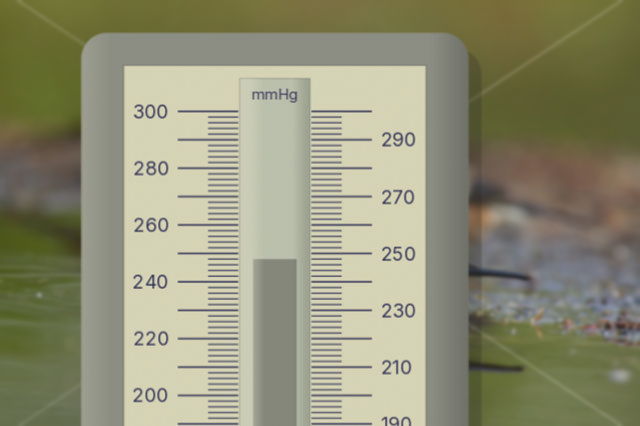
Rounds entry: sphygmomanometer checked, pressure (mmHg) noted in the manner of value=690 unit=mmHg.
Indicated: value=248 unit=mmHg
